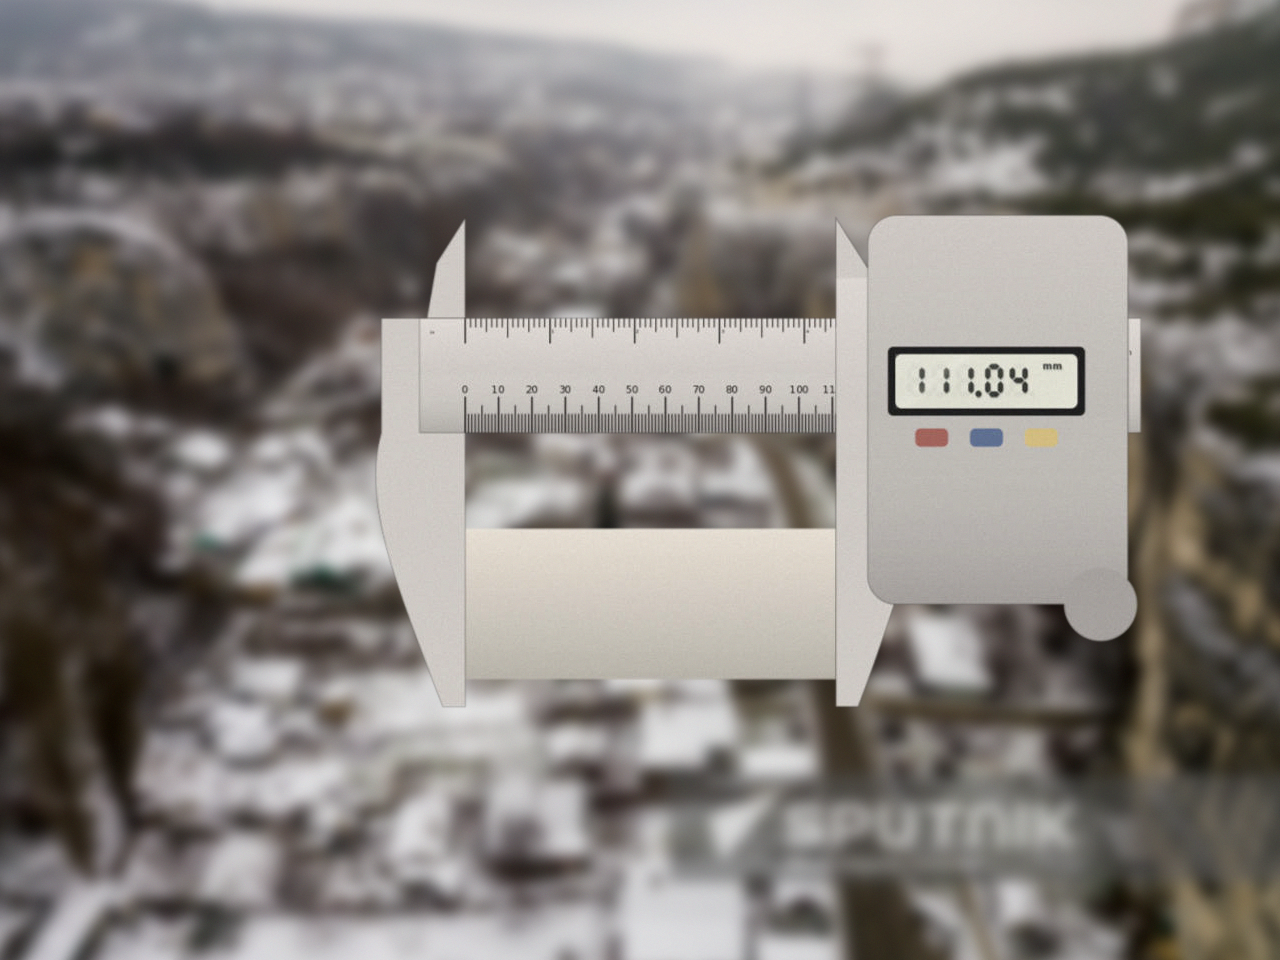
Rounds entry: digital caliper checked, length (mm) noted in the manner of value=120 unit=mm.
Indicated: value=111.04 unit=mm
